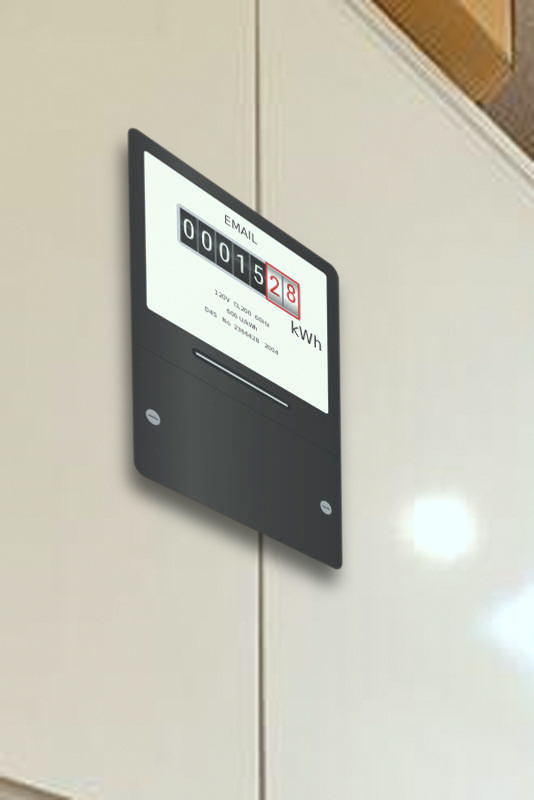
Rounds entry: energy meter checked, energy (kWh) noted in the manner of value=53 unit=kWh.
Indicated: value=15.28 unit=kWh
